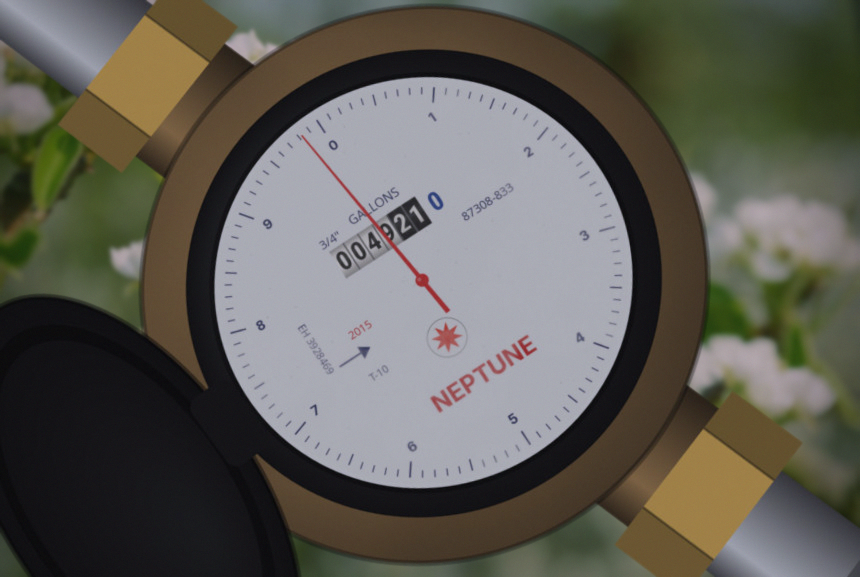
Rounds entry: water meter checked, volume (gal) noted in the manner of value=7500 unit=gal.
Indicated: value=49209.8 unit=gal
